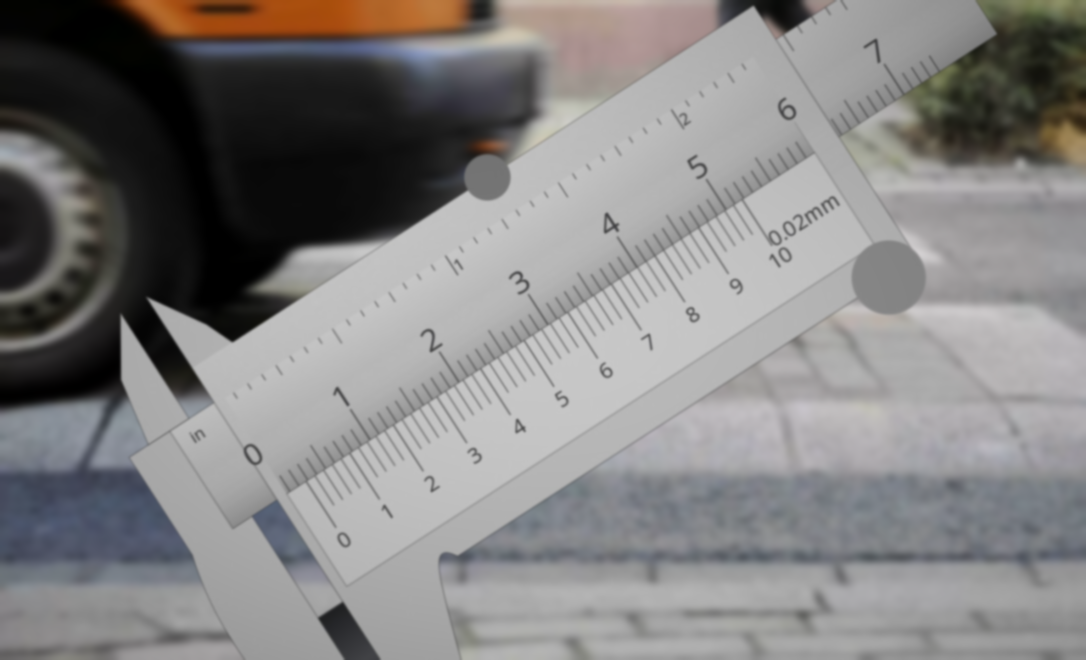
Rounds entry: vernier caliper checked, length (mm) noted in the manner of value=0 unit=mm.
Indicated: value=2.8 unit=mm
